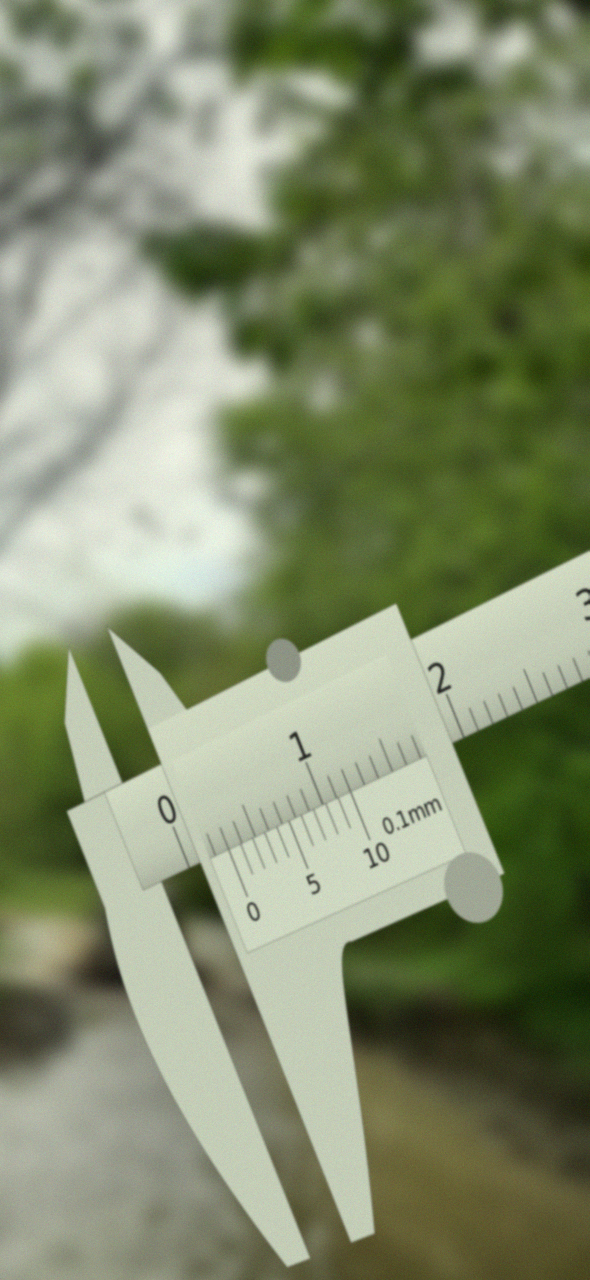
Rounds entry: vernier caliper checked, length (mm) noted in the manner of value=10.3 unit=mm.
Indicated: value=3.0 unit=mm
